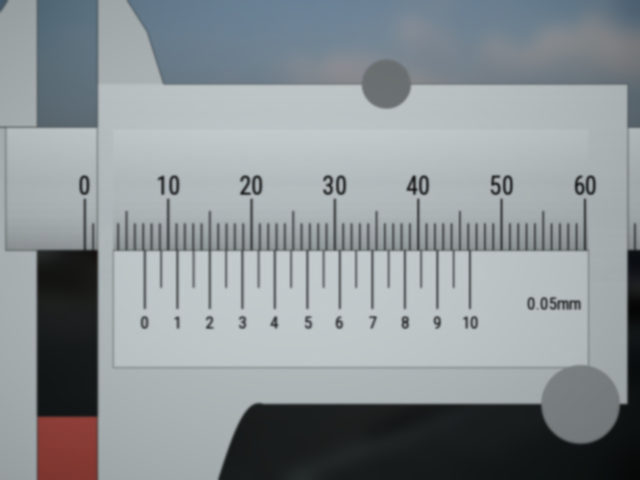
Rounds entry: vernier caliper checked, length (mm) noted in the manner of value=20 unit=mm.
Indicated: value=7.2 unit=mm
